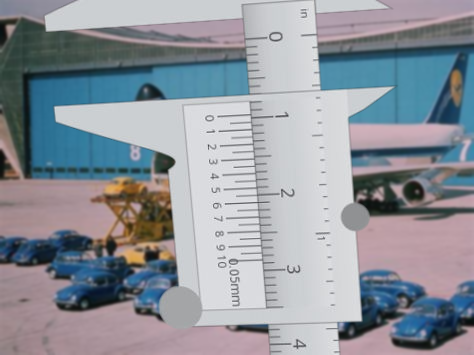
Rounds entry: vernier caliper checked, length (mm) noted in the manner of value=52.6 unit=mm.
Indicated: value=9.6 unit=mm
